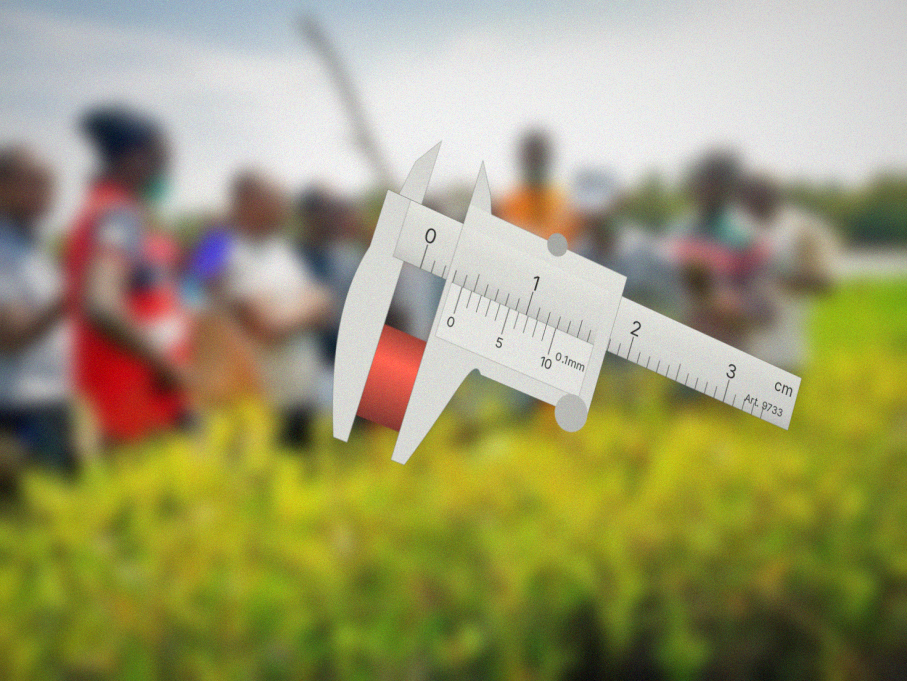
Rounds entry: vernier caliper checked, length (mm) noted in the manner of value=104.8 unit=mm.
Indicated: value=3.9 unit=mm
